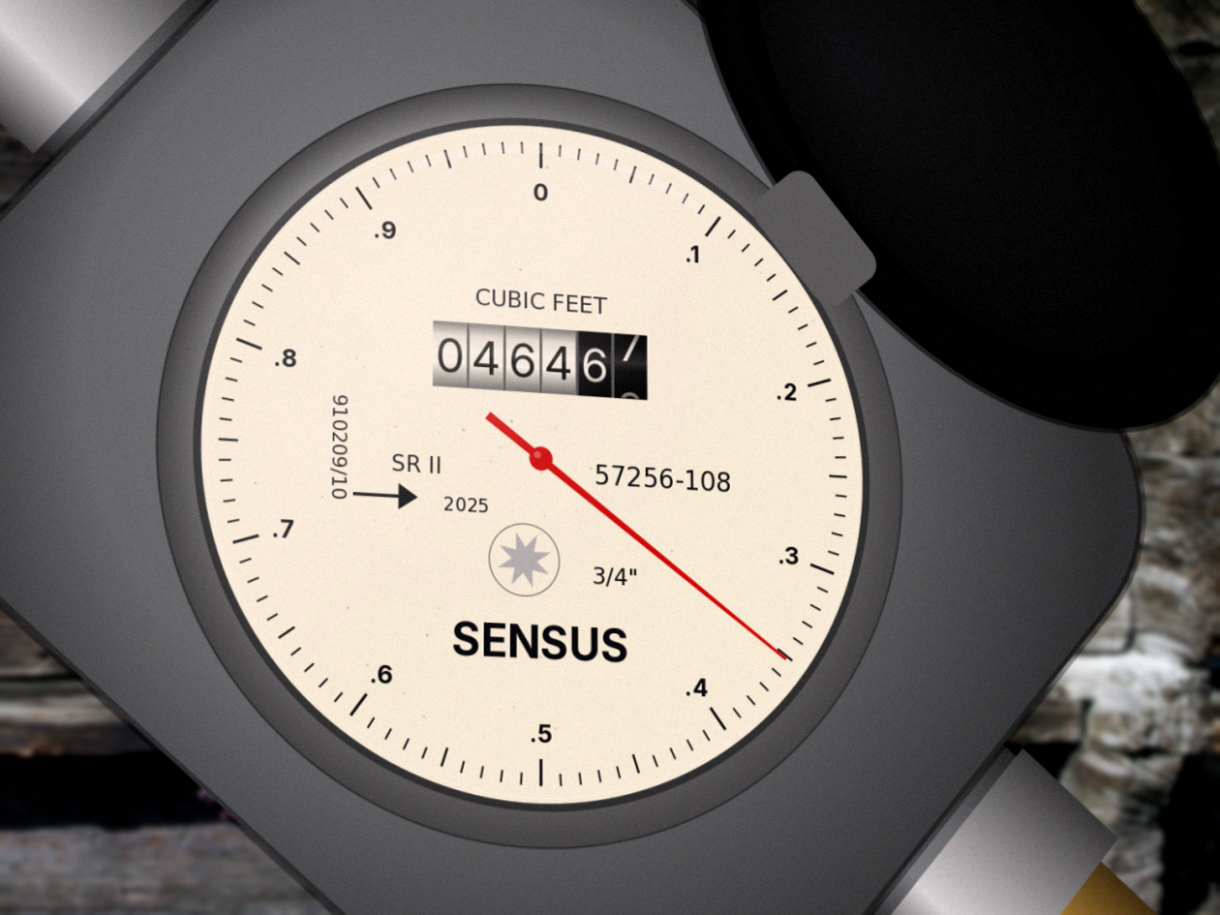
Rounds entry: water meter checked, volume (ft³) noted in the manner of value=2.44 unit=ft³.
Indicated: value=46467.35 unit=ft³
